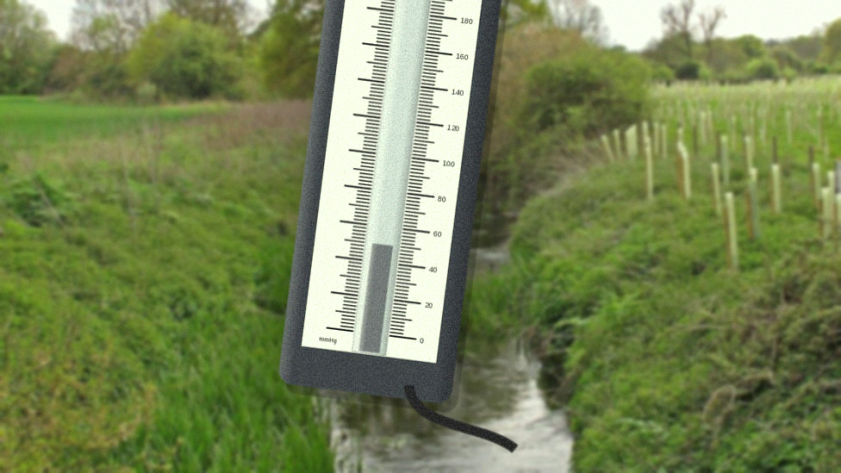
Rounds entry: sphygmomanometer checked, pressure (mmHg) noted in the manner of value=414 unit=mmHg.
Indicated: value=50 unit=mmHg
